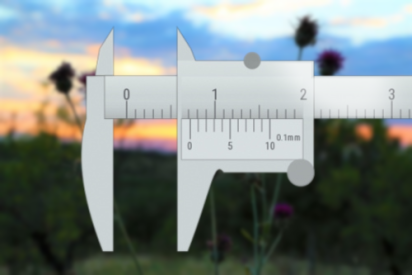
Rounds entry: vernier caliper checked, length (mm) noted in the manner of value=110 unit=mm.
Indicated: value=7.2 unit=mm
